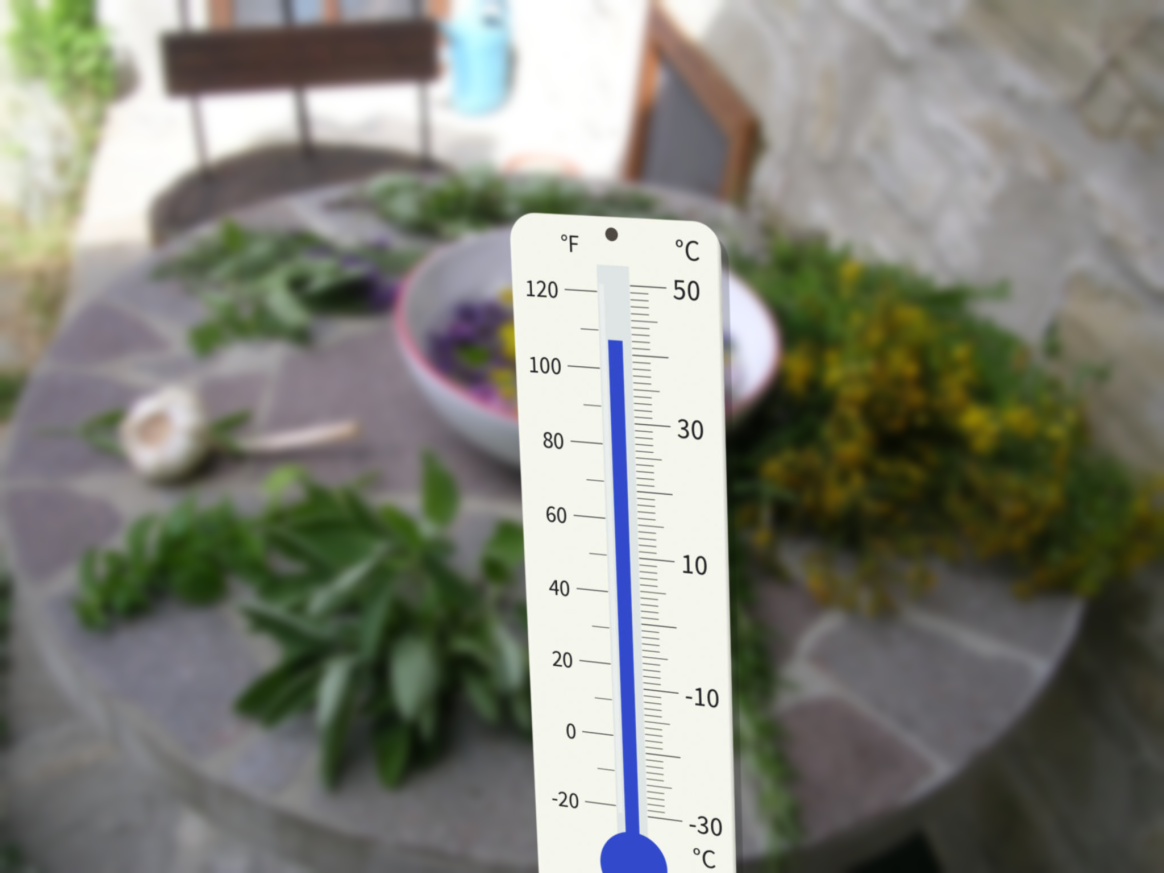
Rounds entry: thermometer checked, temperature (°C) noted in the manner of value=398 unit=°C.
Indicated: value=42 unit=°C
